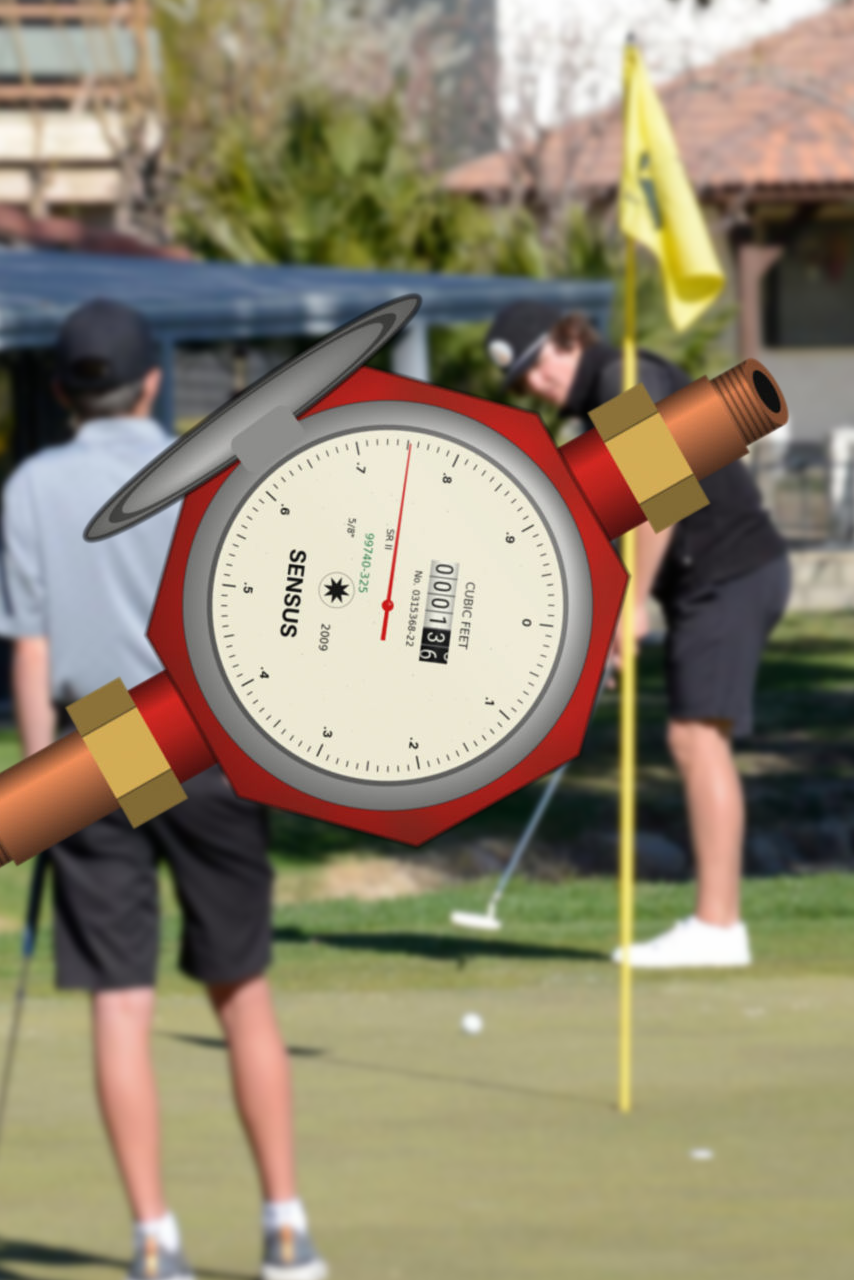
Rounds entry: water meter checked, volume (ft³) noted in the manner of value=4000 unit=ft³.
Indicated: value=135.75 unit=ft³
